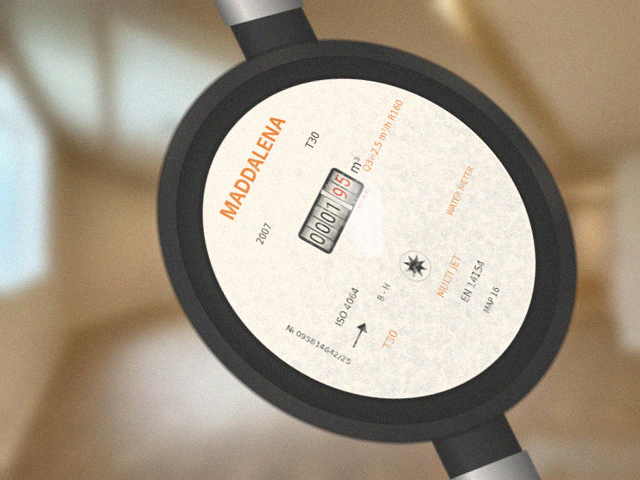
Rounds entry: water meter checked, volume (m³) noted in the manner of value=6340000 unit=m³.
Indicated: value=1.95 unit=m³
